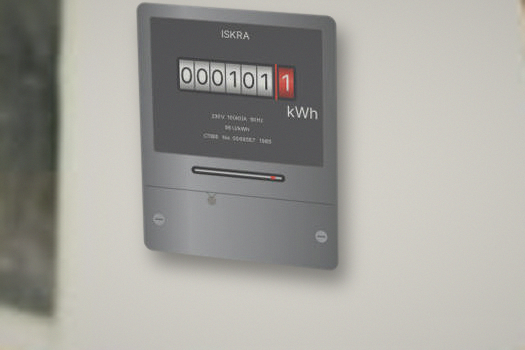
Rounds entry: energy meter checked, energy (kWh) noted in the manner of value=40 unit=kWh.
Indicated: value=101.1 unit=kWh
